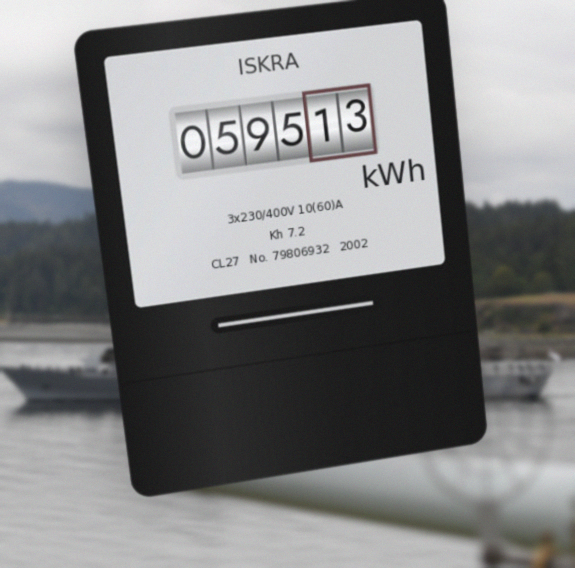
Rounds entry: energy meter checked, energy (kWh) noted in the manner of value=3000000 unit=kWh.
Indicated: value=595.13 unit=kWh
